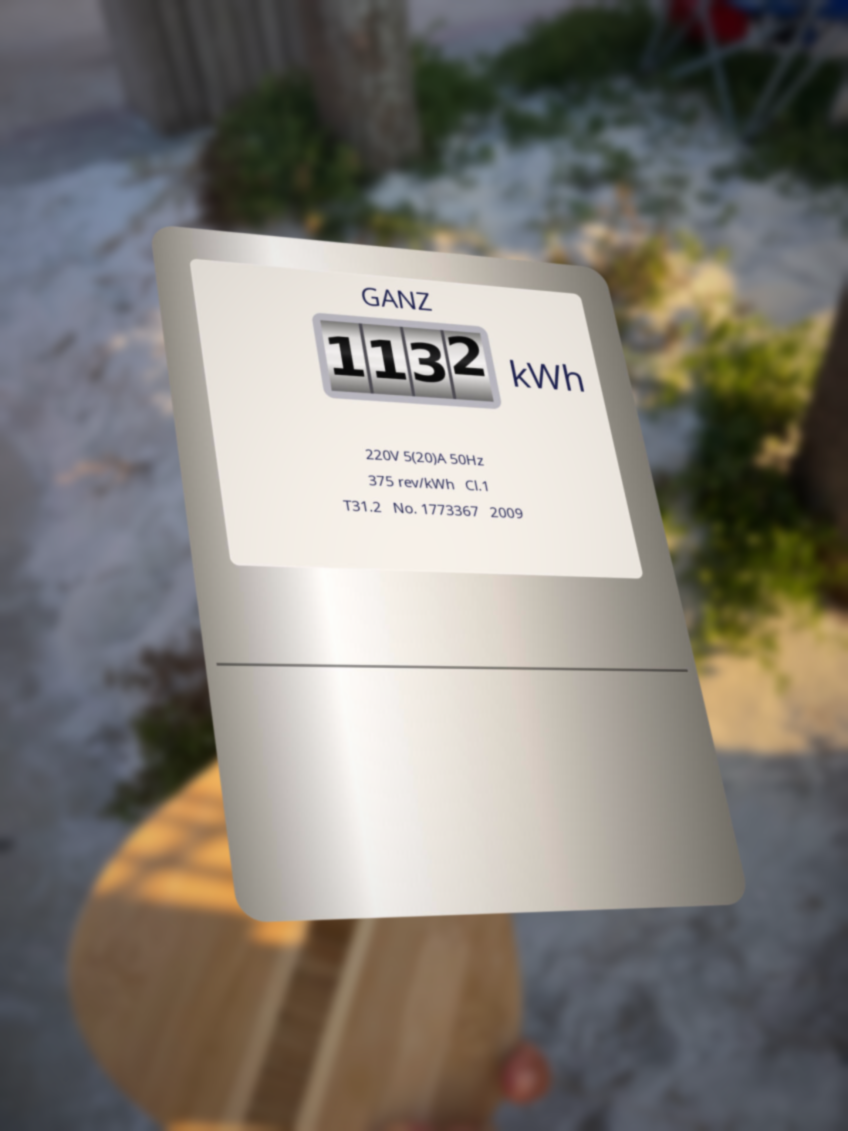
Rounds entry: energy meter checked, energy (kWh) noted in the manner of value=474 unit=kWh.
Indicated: value=1132 unit=kWh
